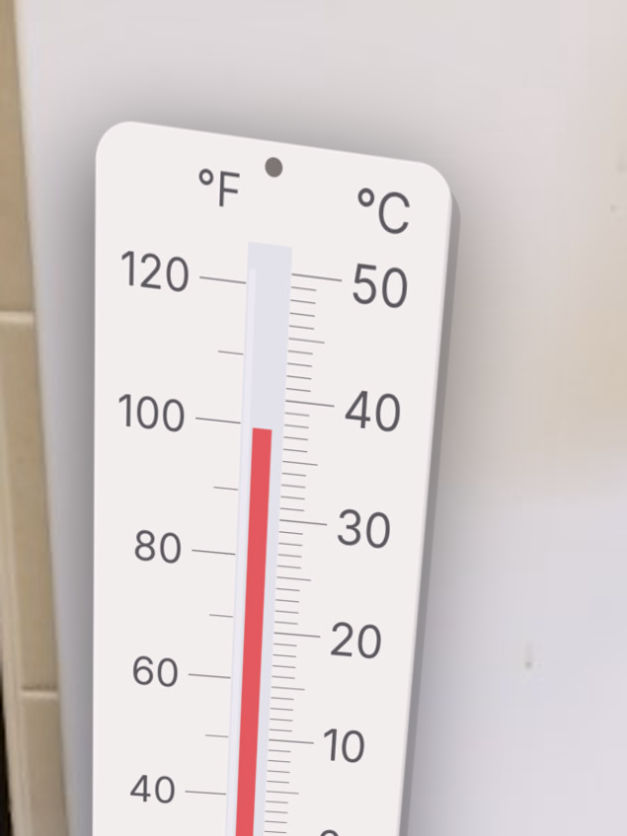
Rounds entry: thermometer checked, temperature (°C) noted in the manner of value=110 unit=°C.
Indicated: value=37.5 unit=°C
